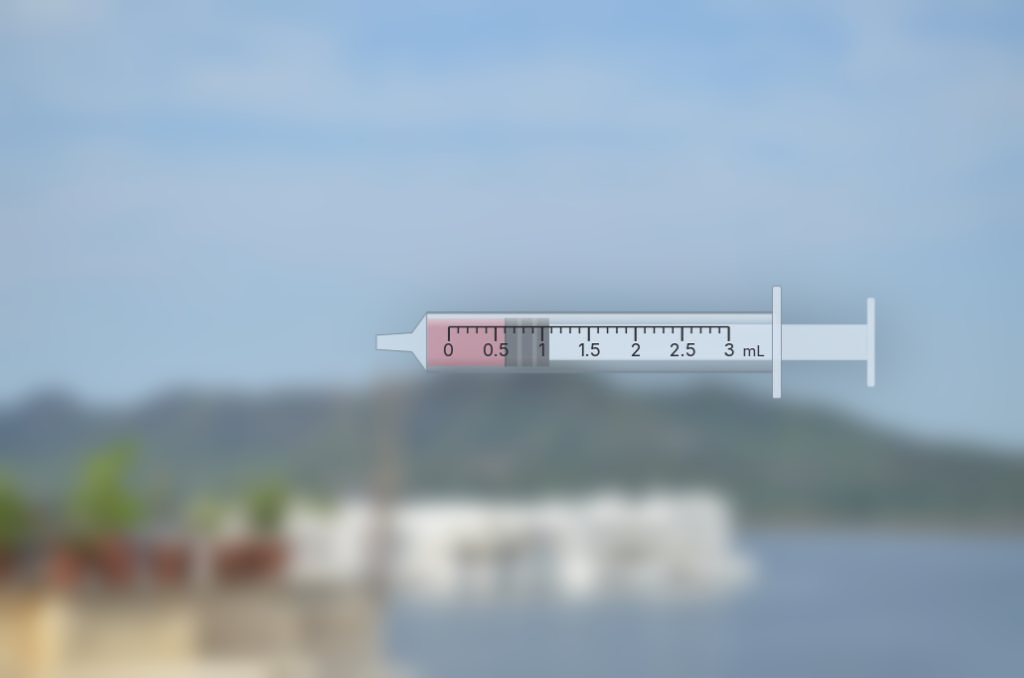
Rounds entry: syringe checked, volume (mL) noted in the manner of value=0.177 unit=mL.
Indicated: value=0.6 unit=mL
